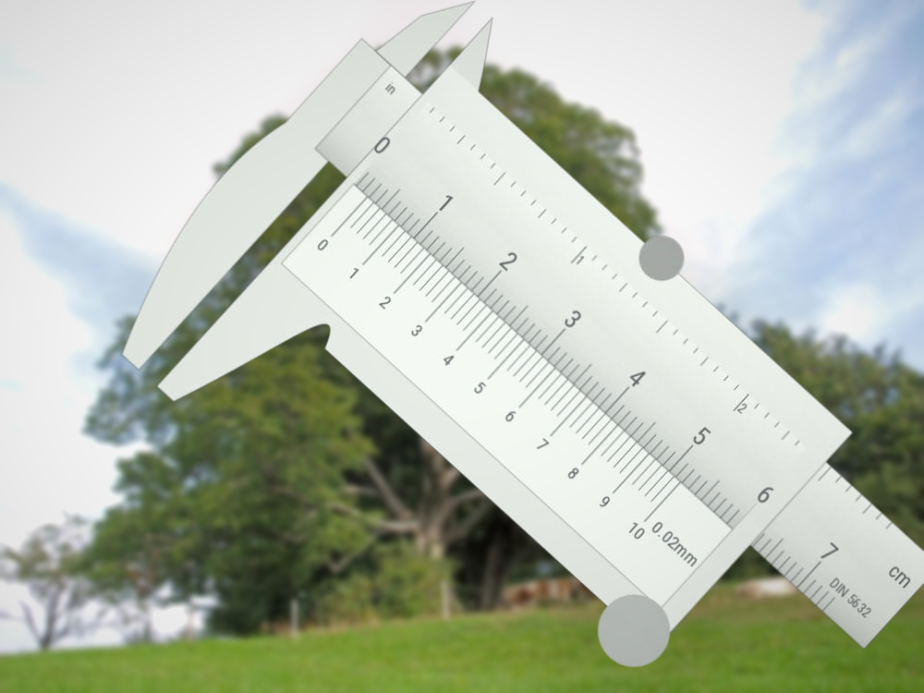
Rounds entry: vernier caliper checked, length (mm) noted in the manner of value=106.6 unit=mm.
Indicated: value=2.8 unit=mm
